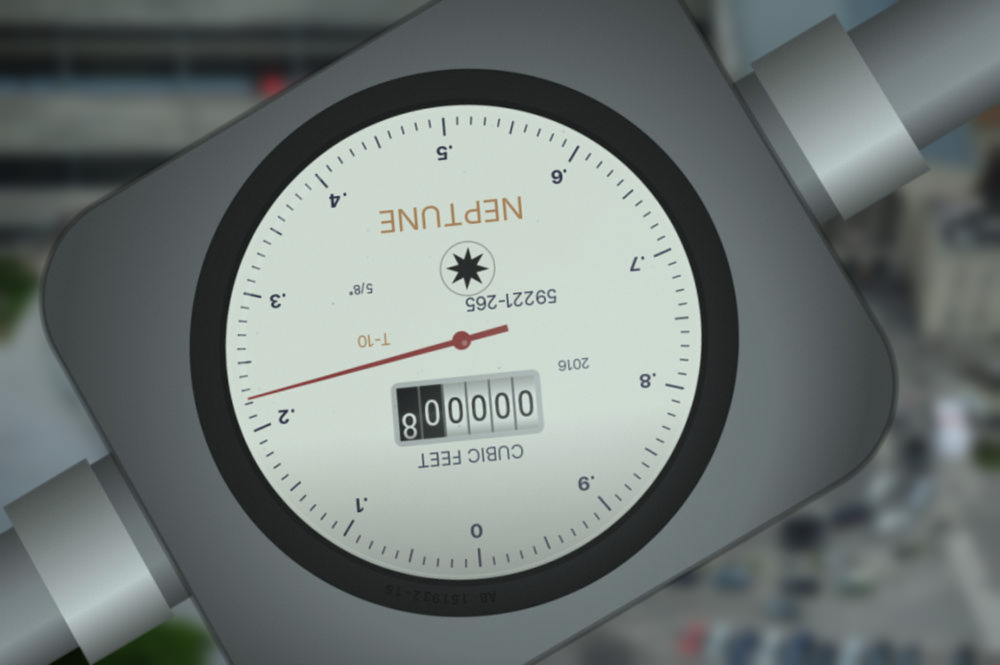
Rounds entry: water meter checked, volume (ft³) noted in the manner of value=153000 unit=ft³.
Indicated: value=8.22 unit=ft³
